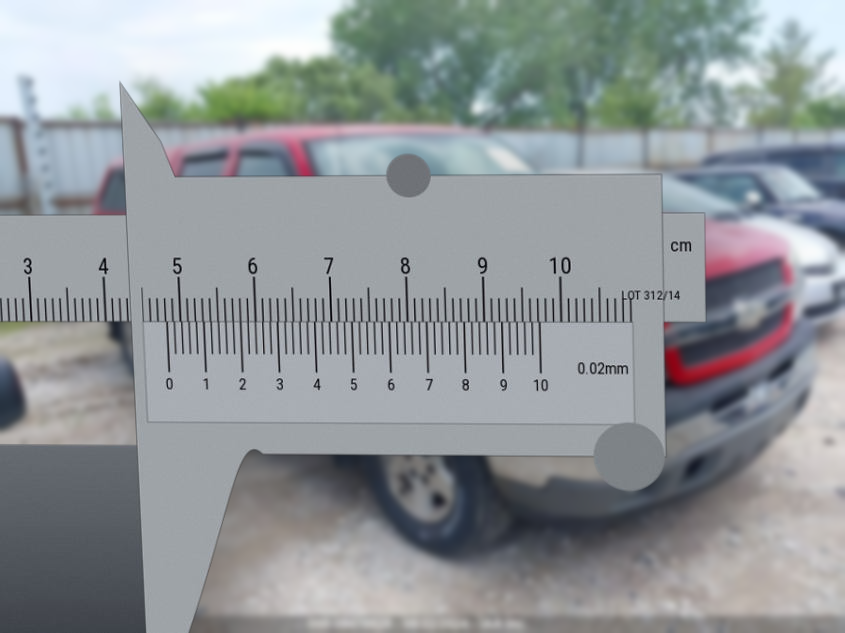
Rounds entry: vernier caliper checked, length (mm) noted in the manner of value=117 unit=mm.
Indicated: value=48.2 unit=mm
